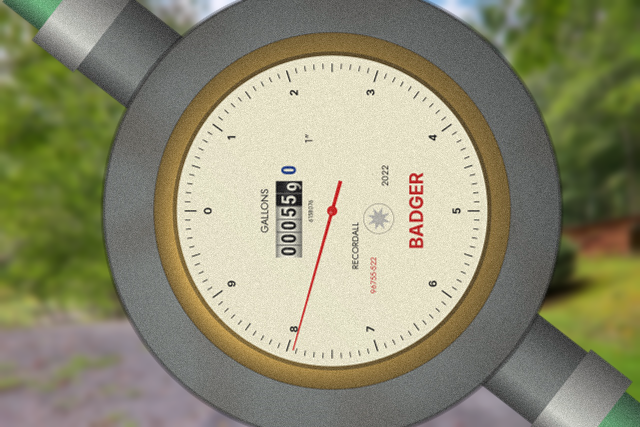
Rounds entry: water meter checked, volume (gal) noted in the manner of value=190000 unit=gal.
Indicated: value=5587.9 unit=gal
